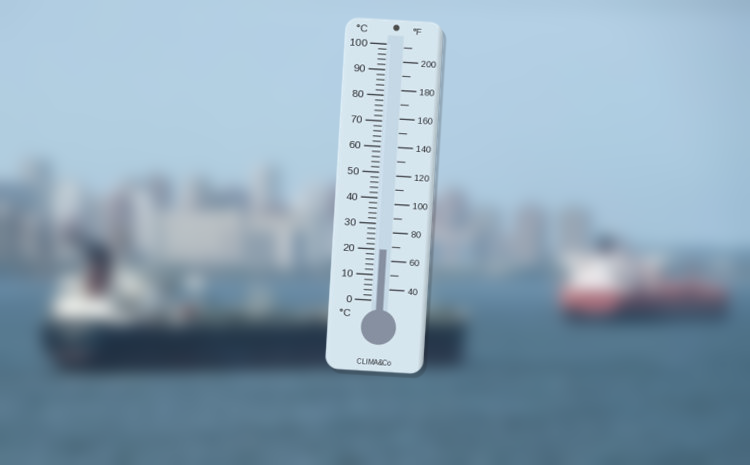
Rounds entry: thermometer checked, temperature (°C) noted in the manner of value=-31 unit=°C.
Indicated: value=20 unit=°C
